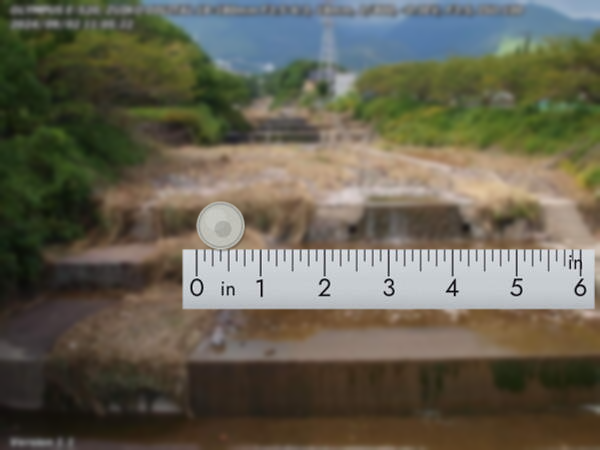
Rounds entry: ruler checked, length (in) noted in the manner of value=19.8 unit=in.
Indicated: value=0.75 unit=in
